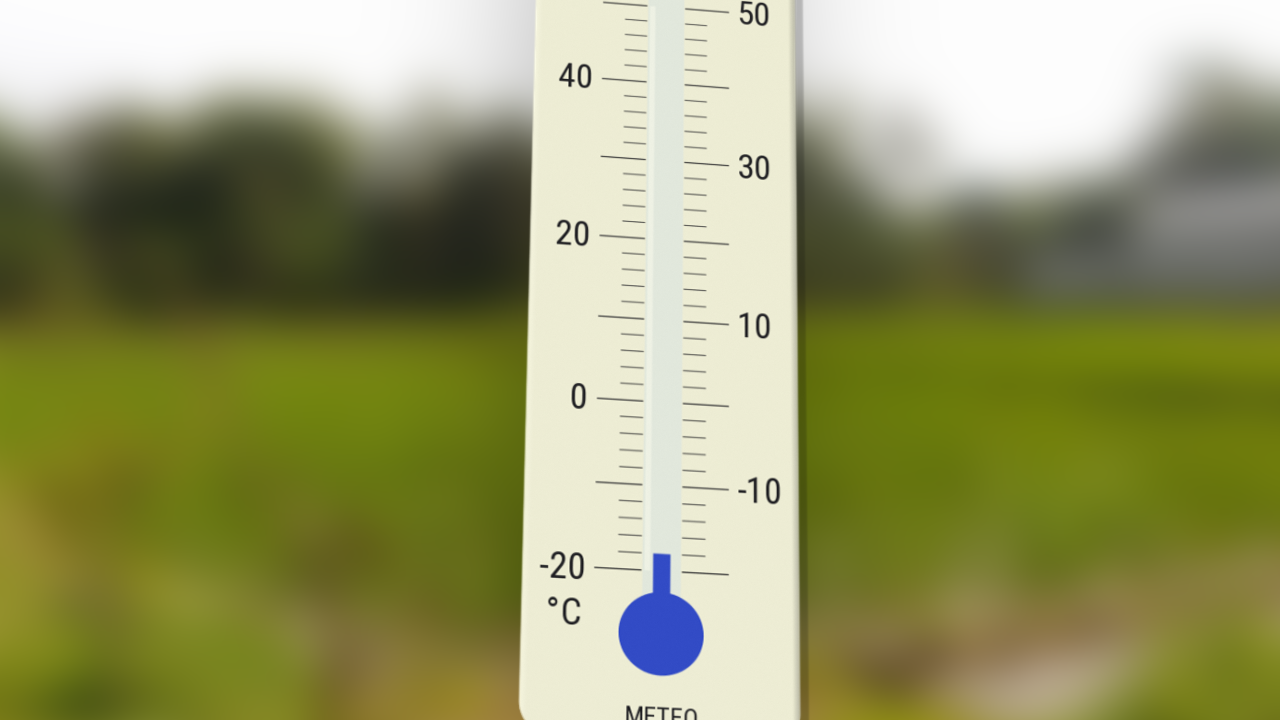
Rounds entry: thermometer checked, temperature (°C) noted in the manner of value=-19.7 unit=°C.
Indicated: value=-18 unit=°C
